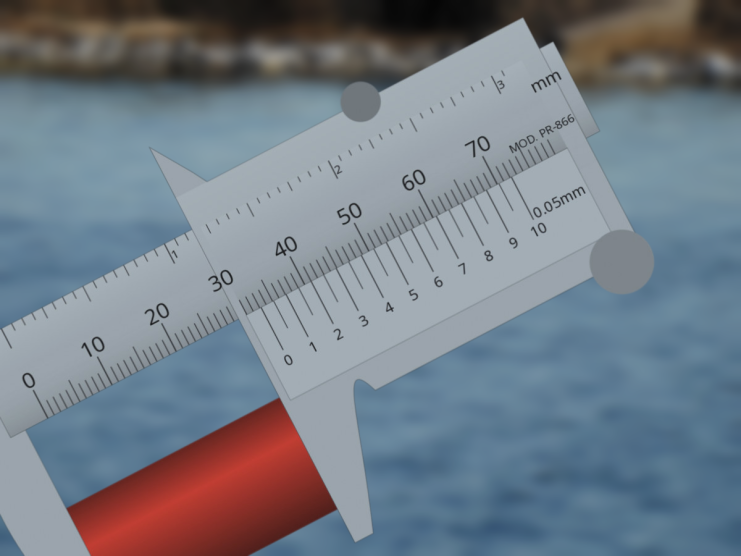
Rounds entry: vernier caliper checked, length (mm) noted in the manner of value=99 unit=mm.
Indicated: value=33.2 unit=mm
